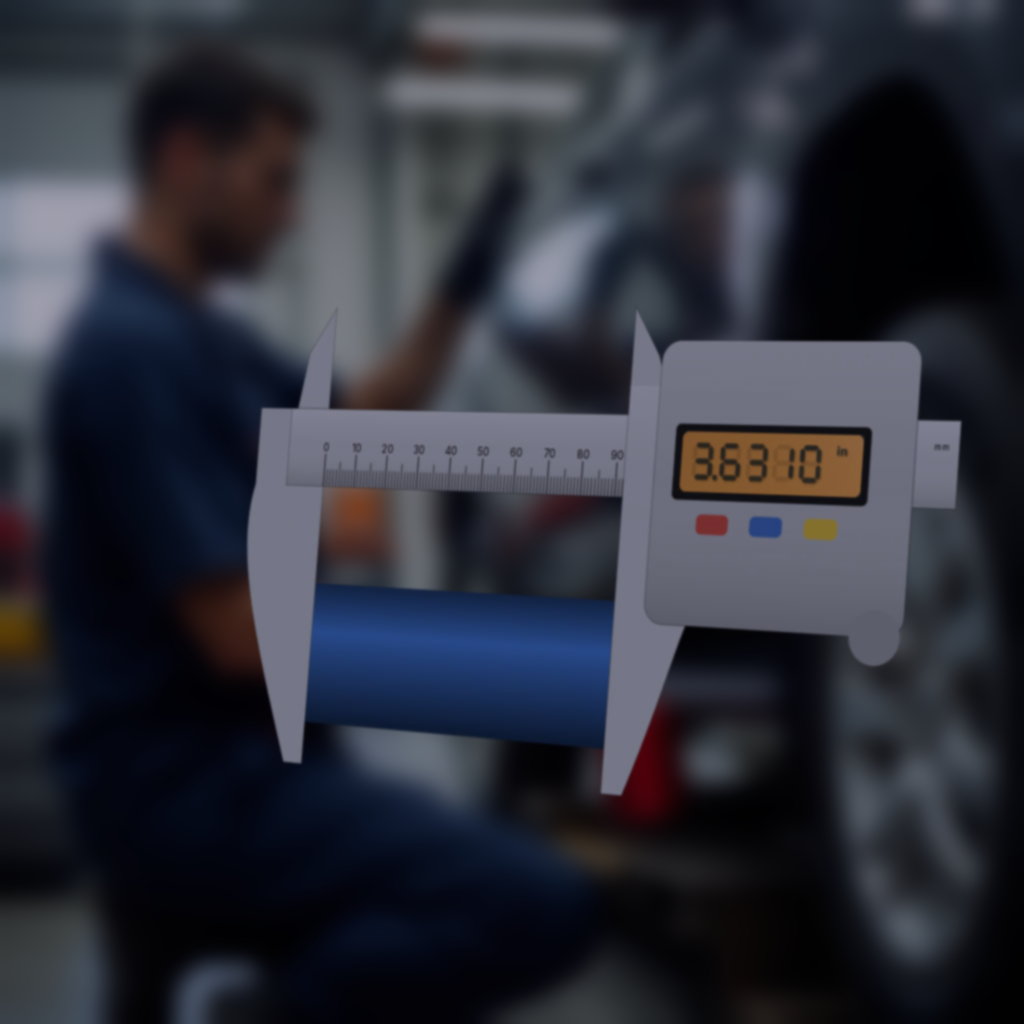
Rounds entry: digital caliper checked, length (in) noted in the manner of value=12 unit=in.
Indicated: value=3.6310 unit=in
